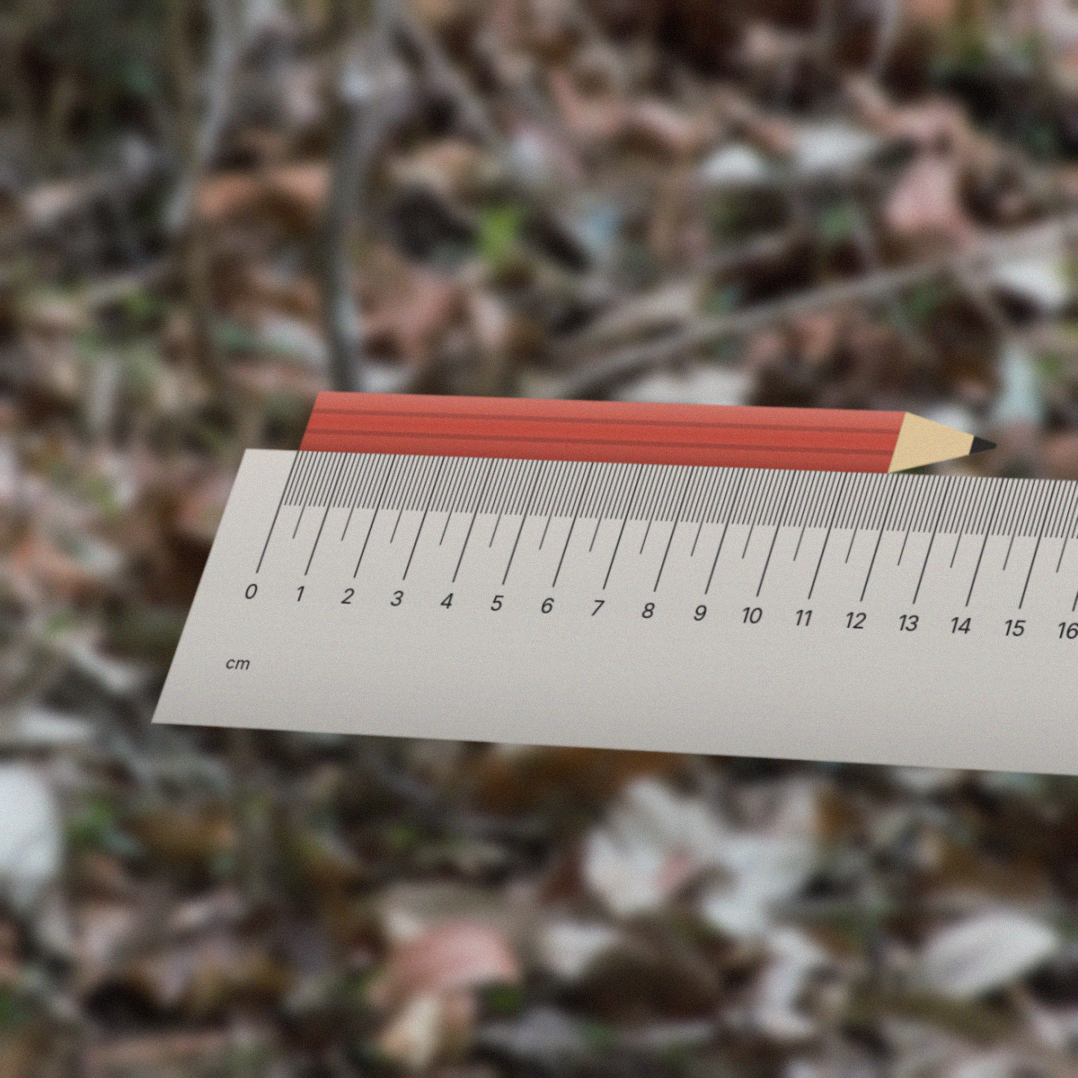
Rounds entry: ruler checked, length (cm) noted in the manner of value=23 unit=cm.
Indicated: value=13.7 unit=cm
